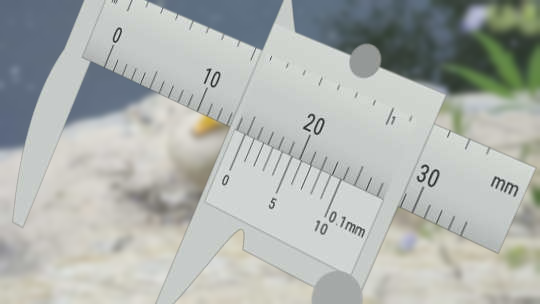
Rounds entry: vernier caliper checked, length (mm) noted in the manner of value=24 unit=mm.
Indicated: value=14.8 unit=mm
